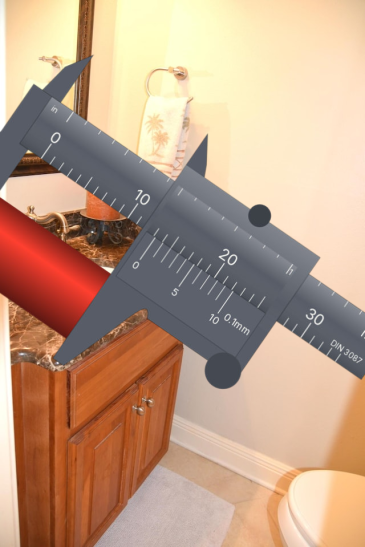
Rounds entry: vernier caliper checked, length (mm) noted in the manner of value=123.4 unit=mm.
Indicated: value=13.2 unit=mm
